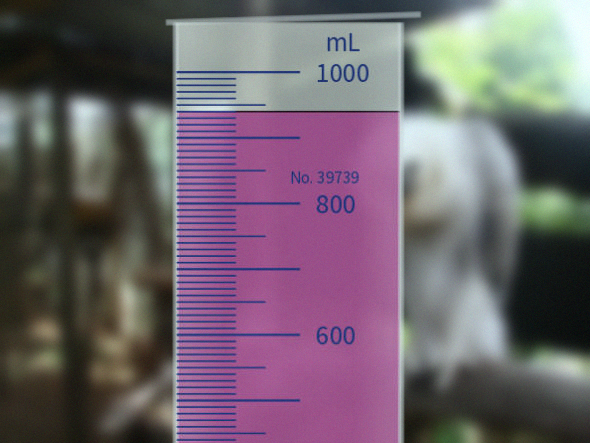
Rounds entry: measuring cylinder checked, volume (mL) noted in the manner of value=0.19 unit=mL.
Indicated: value=940 unit=mL
